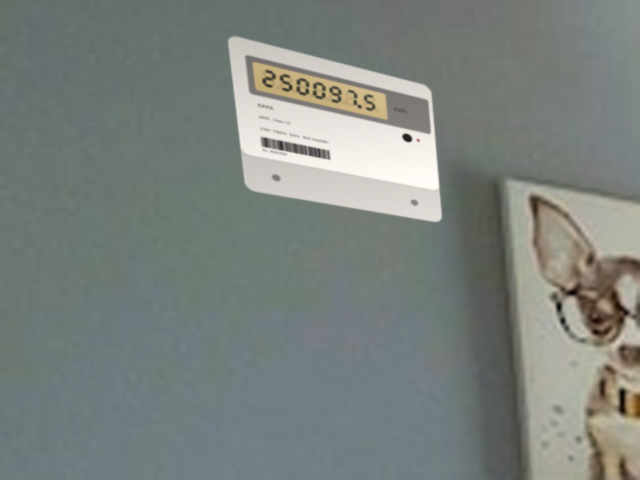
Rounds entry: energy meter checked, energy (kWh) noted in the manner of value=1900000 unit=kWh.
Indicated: value=250097.5 unit=kWh
